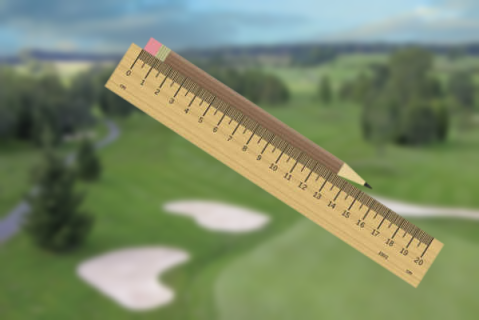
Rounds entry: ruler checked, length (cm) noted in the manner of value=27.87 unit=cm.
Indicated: value=15.5 unit=cm
